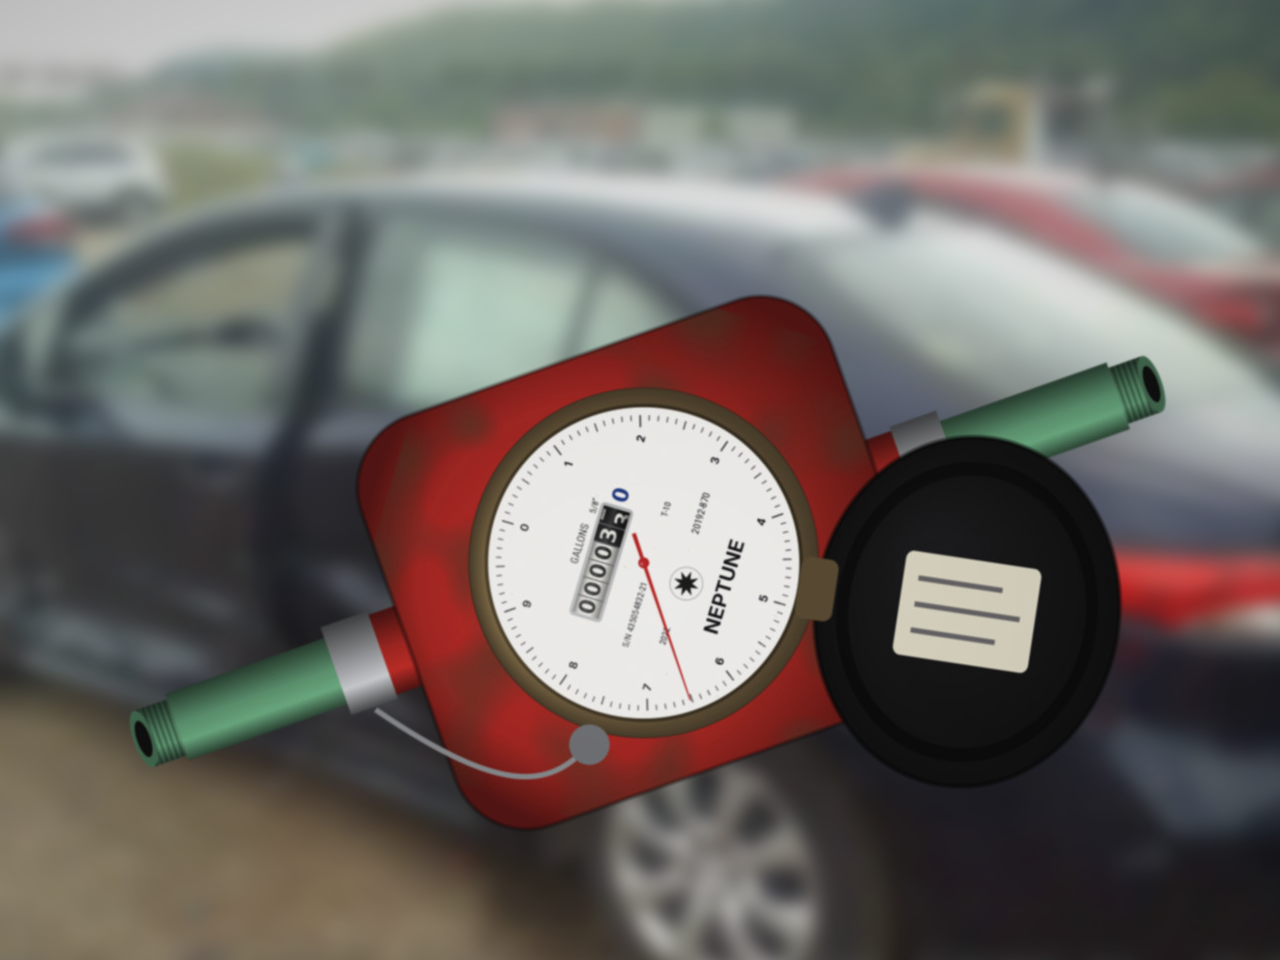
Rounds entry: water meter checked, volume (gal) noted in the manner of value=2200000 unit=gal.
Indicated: value=326.5 unit=gal
